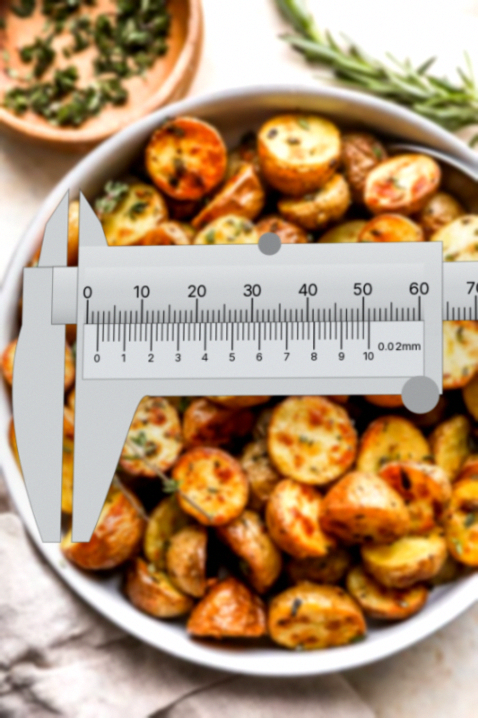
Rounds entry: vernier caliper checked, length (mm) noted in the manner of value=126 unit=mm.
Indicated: value=2.0 unit=mm
